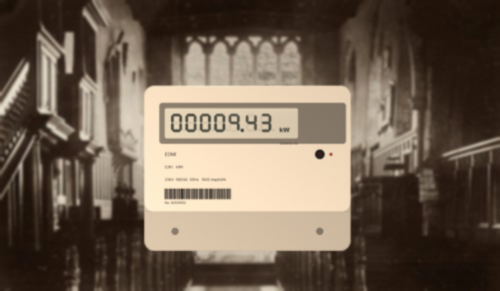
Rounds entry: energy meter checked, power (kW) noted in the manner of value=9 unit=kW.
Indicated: value=9.43 unit=kW
